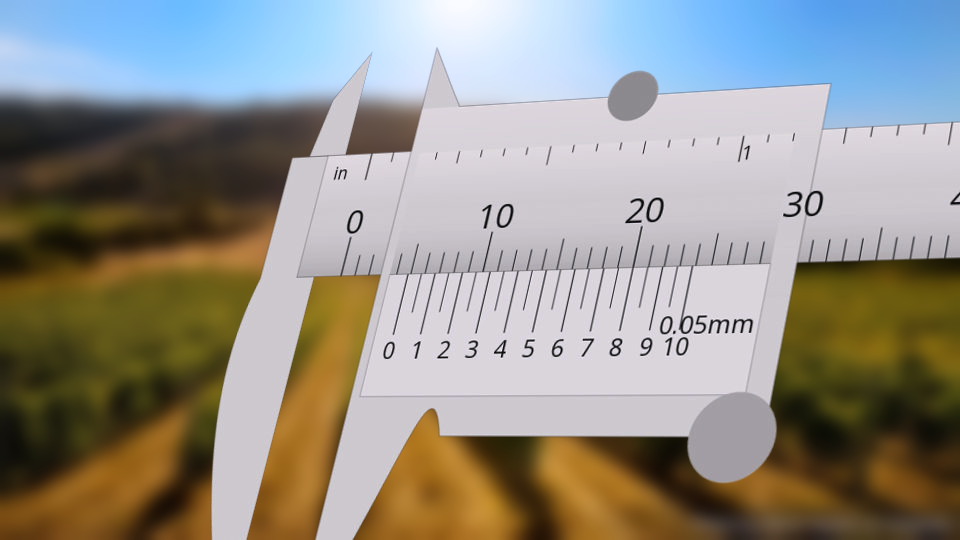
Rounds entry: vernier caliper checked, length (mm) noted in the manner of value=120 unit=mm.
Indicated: value=4.8 unit=mm
